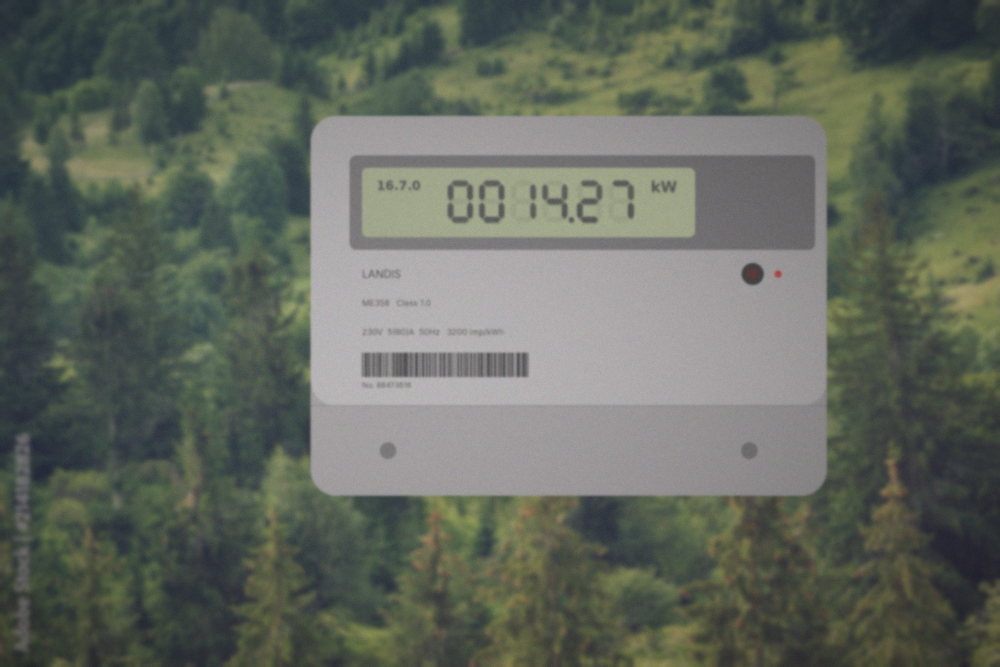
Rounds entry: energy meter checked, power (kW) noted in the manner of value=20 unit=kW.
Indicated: value=14.27 unit=kW
